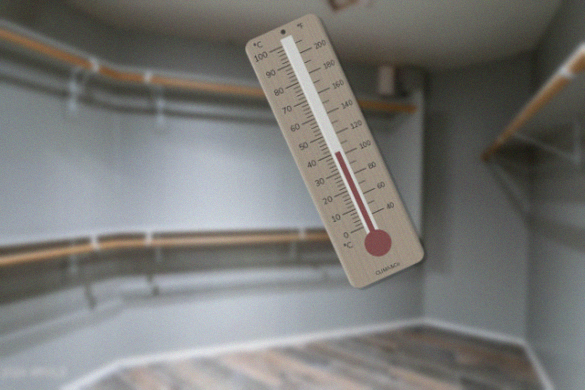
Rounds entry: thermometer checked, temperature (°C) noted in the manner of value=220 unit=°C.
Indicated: value=40 unit=°C
